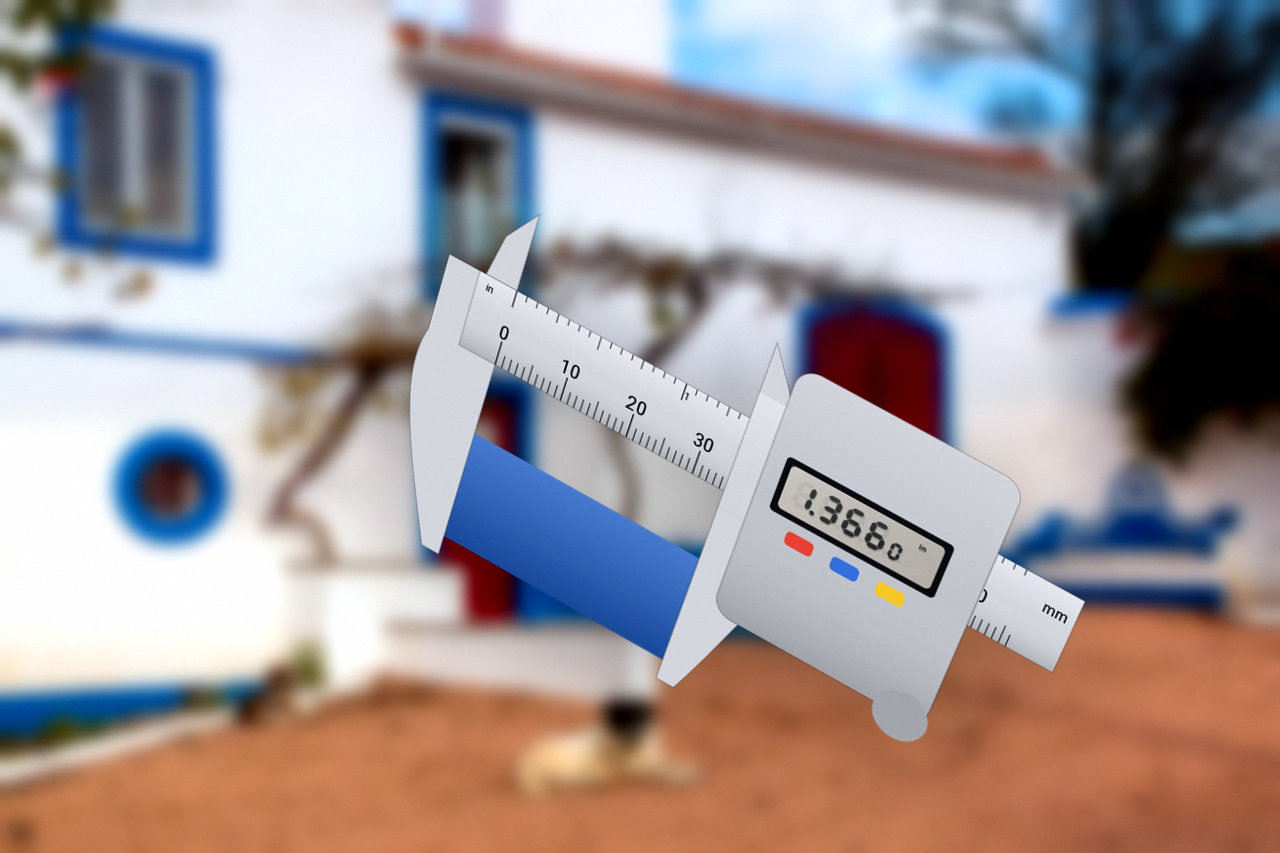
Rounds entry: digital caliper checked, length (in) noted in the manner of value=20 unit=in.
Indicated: value=1.3660 unit=in
